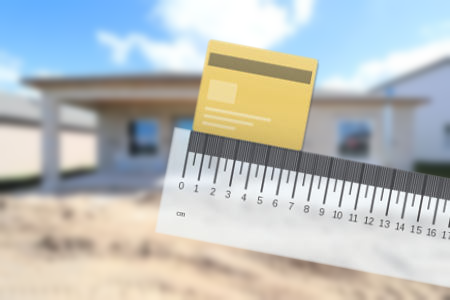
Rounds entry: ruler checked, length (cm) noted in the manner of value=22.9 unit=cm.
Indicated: value=7 unit=cm
